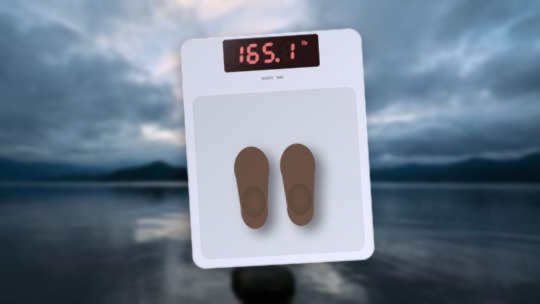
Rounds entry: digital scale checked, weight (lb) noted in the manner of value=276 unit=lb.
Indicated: value=165.1 unit=lb
